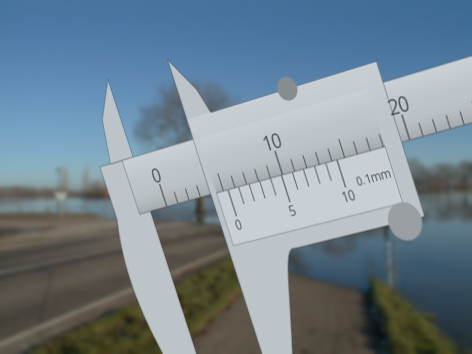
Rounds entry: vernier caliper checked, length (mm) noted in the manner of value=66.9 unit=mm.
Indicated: value=5.4 unit=mm
